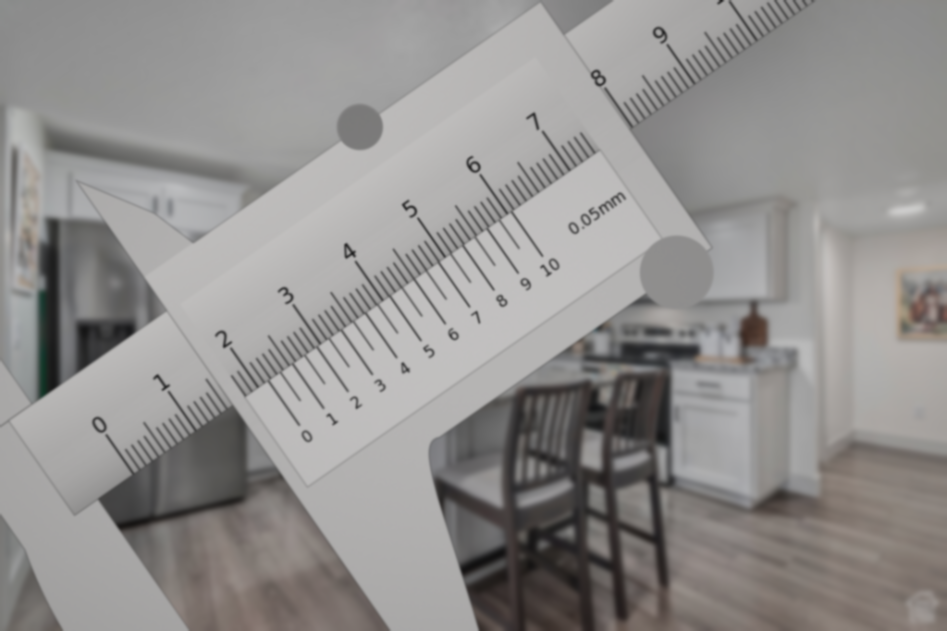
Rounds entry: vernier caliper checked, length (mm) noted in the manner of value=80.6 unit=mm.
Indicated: value=21.6 unit=mm
